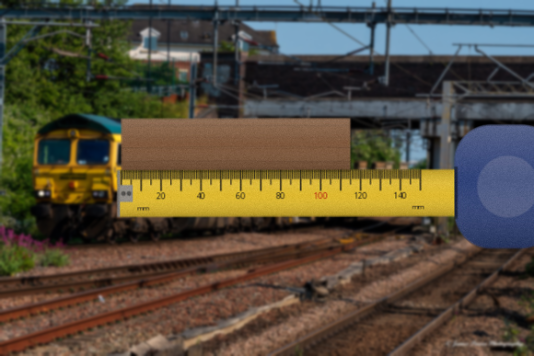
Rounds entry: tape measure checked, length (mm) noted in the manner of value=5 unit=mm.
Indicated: value=115 unit=mm
